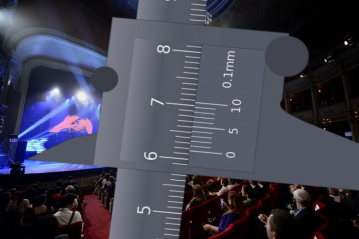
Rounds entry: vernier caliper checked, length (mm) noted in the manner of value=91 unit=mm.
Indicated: value=61.6 unit=mm
